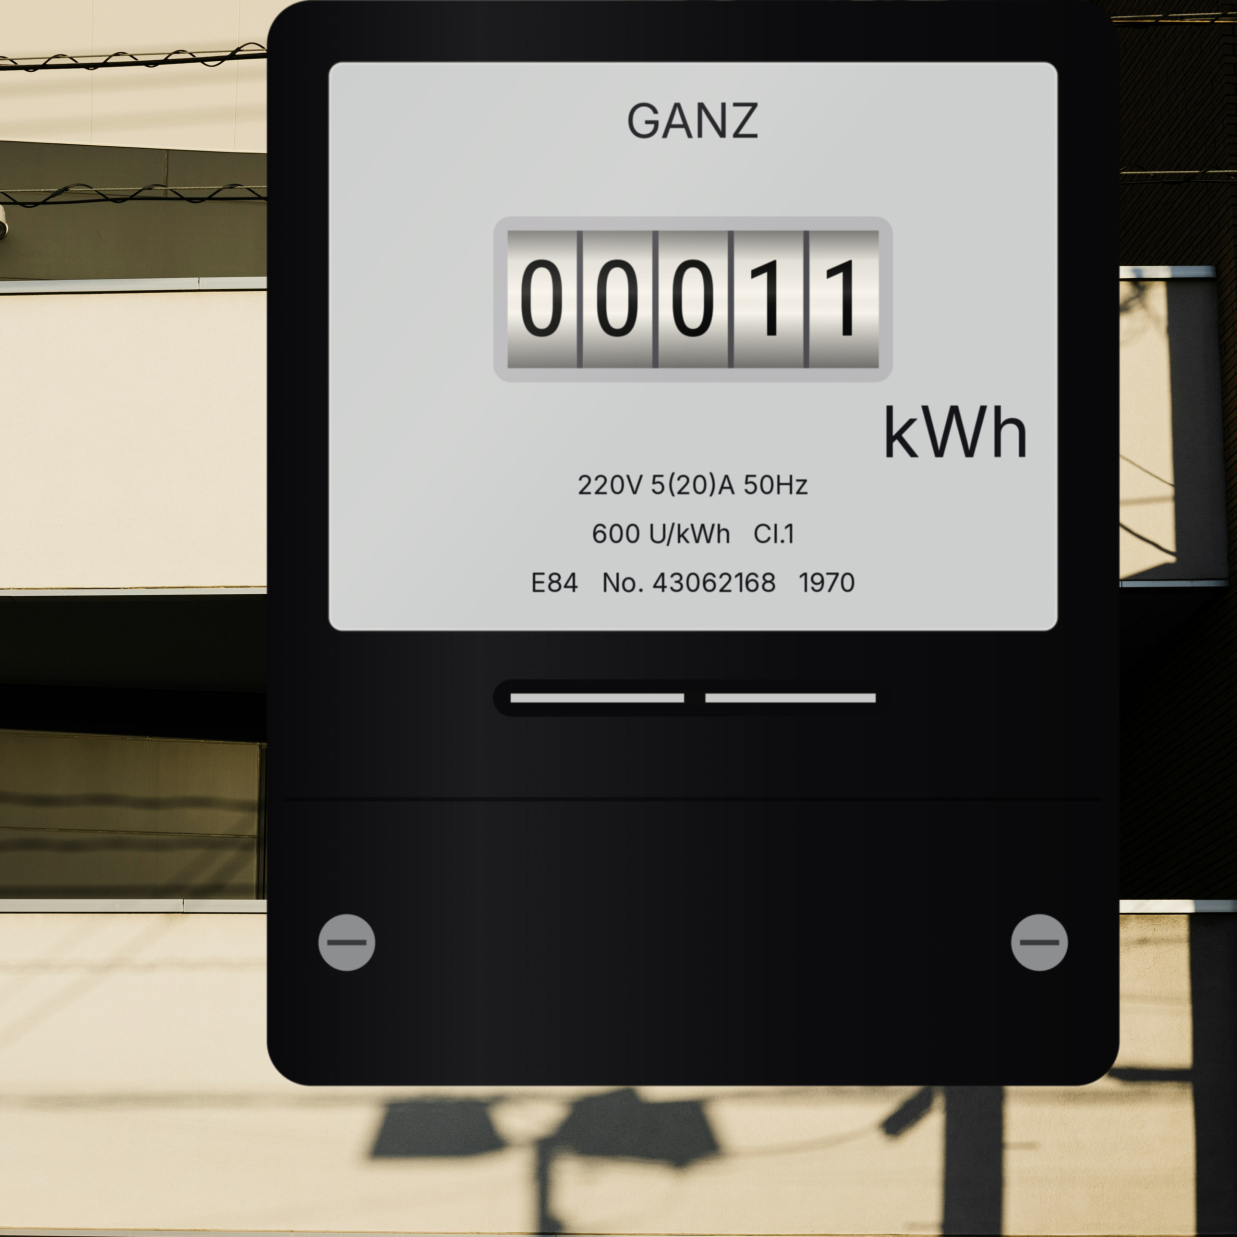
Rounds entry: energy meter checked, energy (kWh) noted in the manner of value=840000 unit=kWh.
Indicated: value=11 unit=kWh
